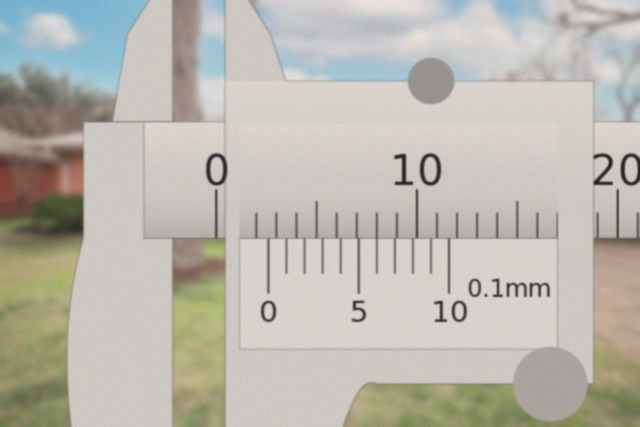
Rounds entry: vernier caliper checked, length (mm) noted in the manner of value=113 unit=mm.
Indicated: value=2.6 unit=mm
